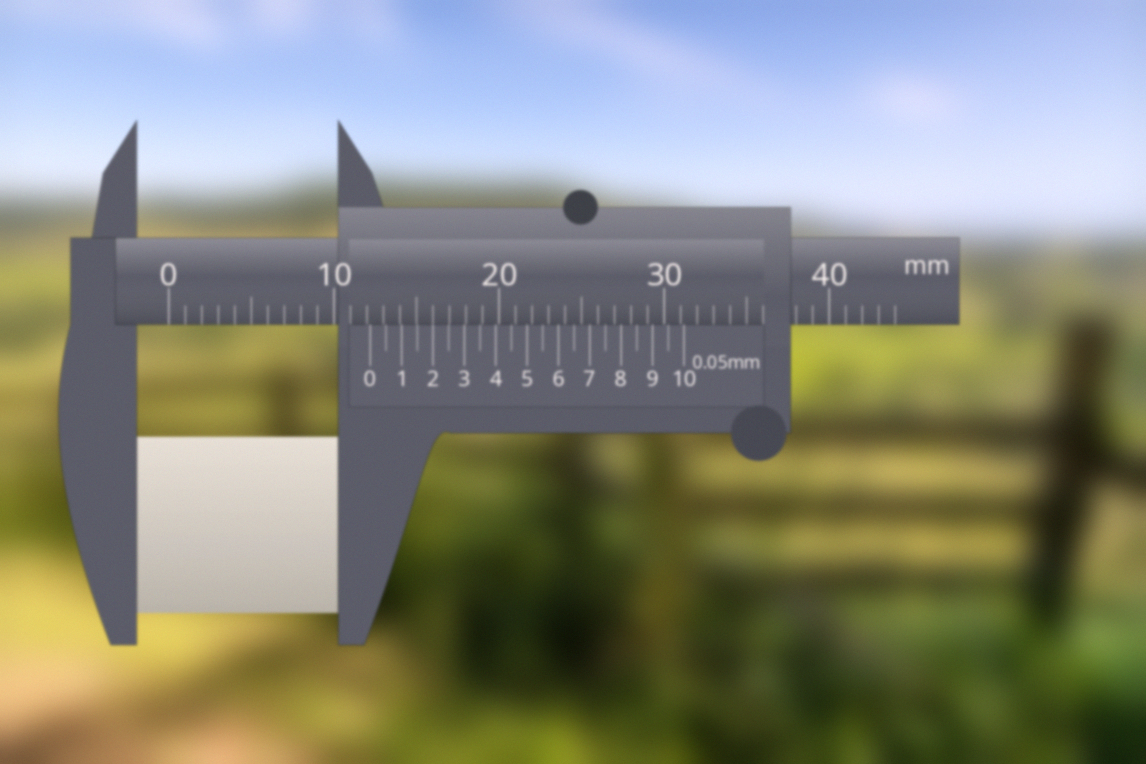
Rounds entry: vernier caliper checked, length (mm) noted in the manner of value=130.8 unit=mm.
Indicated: value=12.2 unit=mm
